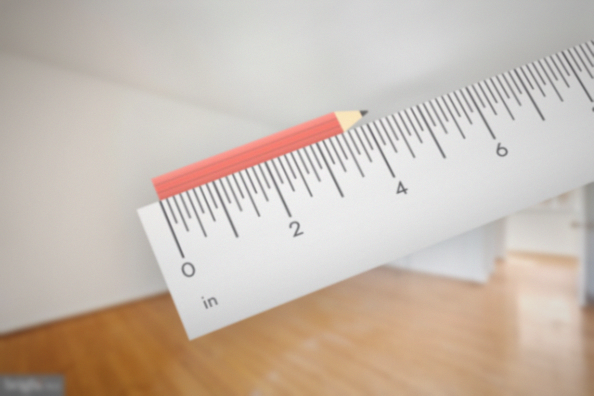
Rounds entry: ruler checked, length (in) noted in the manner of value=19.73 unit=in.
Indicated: value=4.125 unit=in
